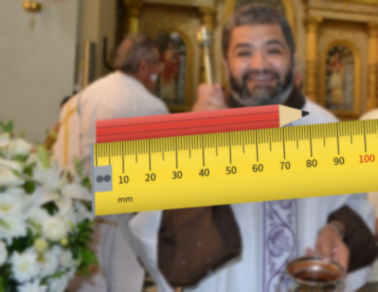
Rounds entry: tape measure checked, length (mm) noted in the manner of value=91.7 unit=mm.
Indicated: value=80 unit=mm
